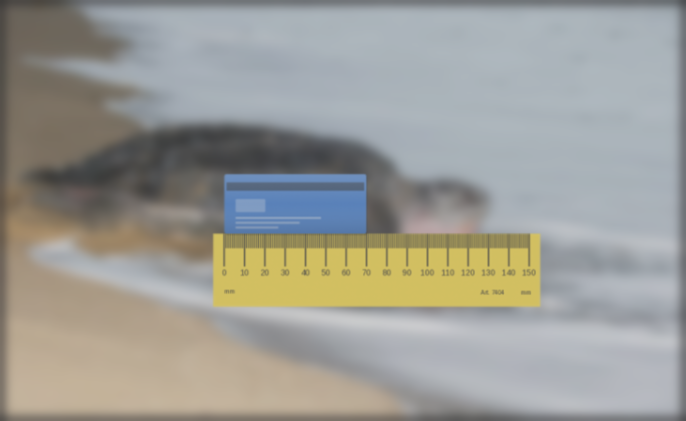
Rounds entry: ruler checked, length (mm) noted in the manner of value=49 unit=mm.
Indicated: value=70 unit=mm
